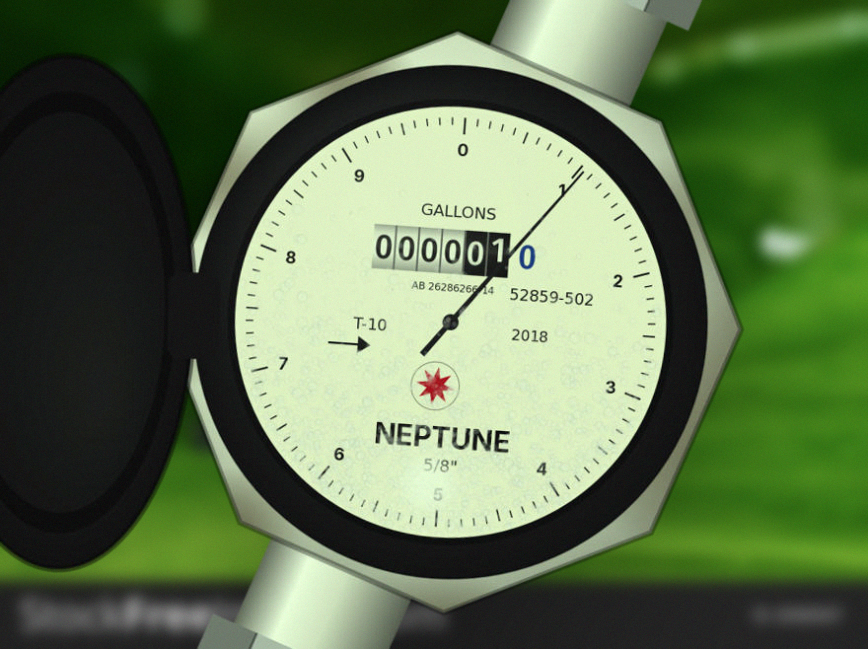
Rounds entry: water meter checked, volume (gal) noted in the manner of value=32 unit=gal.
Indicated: value=11.0 unit=gal
